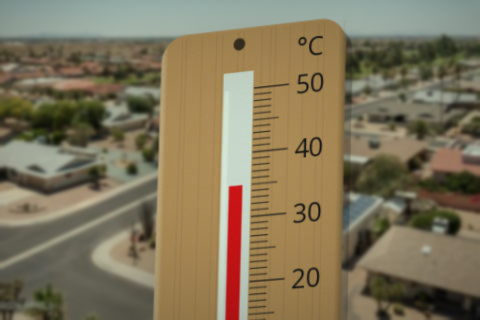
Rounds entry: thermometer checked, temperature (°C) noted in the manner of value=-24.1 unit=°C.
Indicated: value=35 unit=°C
